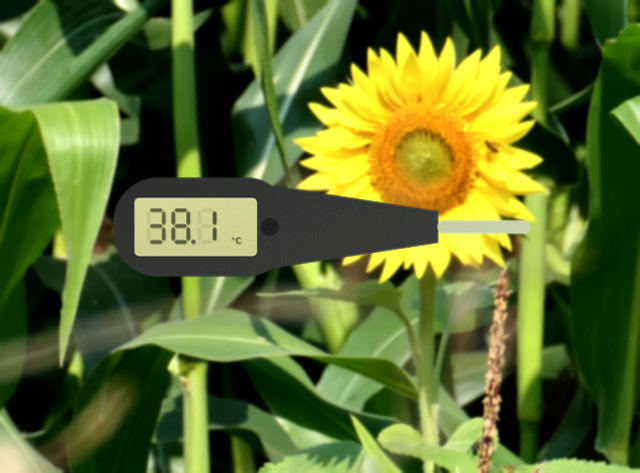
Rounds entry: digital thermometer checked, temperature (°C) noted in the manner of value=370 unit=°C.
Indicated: value=38.1 unit=°C
